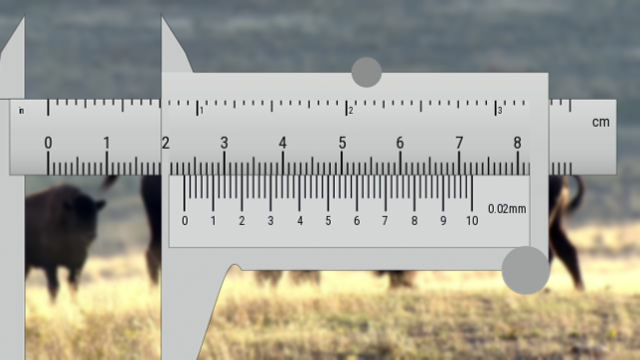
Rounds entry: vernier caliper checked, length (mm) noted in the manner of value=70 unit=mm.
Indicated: value=23.2 unit=mm
